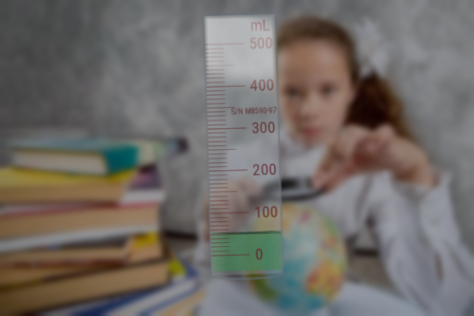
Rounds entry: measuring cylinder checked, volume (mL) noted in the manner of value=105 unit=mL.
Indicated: value=50 unit=mL
